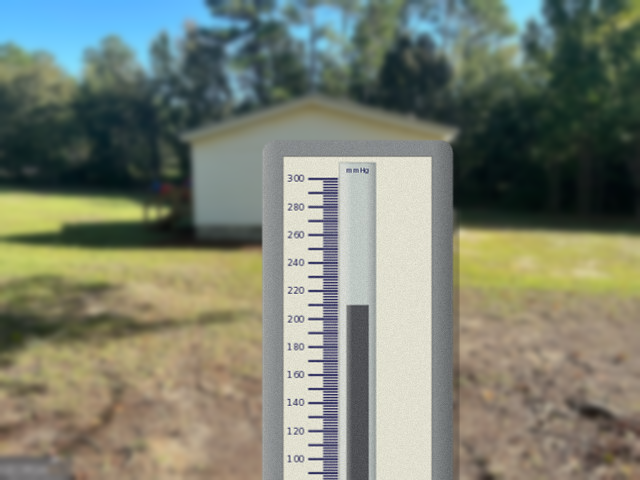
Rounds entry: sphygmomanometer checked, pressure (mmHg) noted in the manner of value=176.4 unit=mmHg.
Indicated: value=210 unit=mmHg
